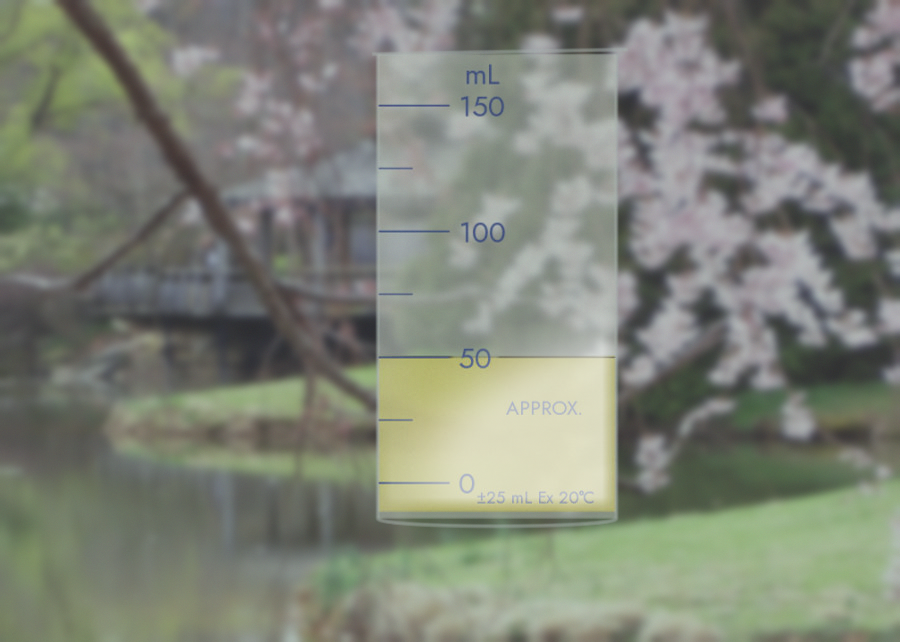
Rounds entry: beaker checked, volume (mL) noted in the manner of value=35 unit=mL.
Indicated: value=50 unit=mL
